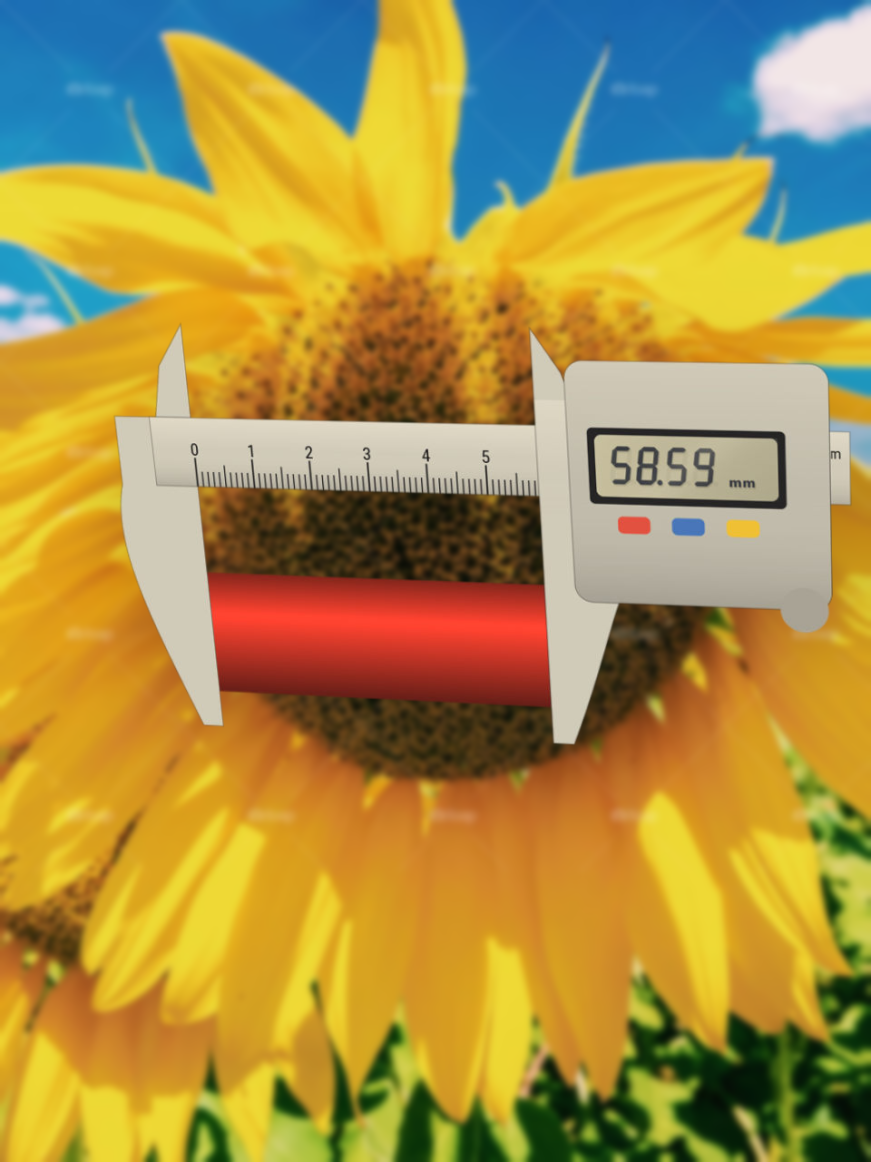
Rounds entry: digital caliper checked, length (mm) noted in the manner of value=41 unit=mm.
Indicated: value=58.59 unit=mm
